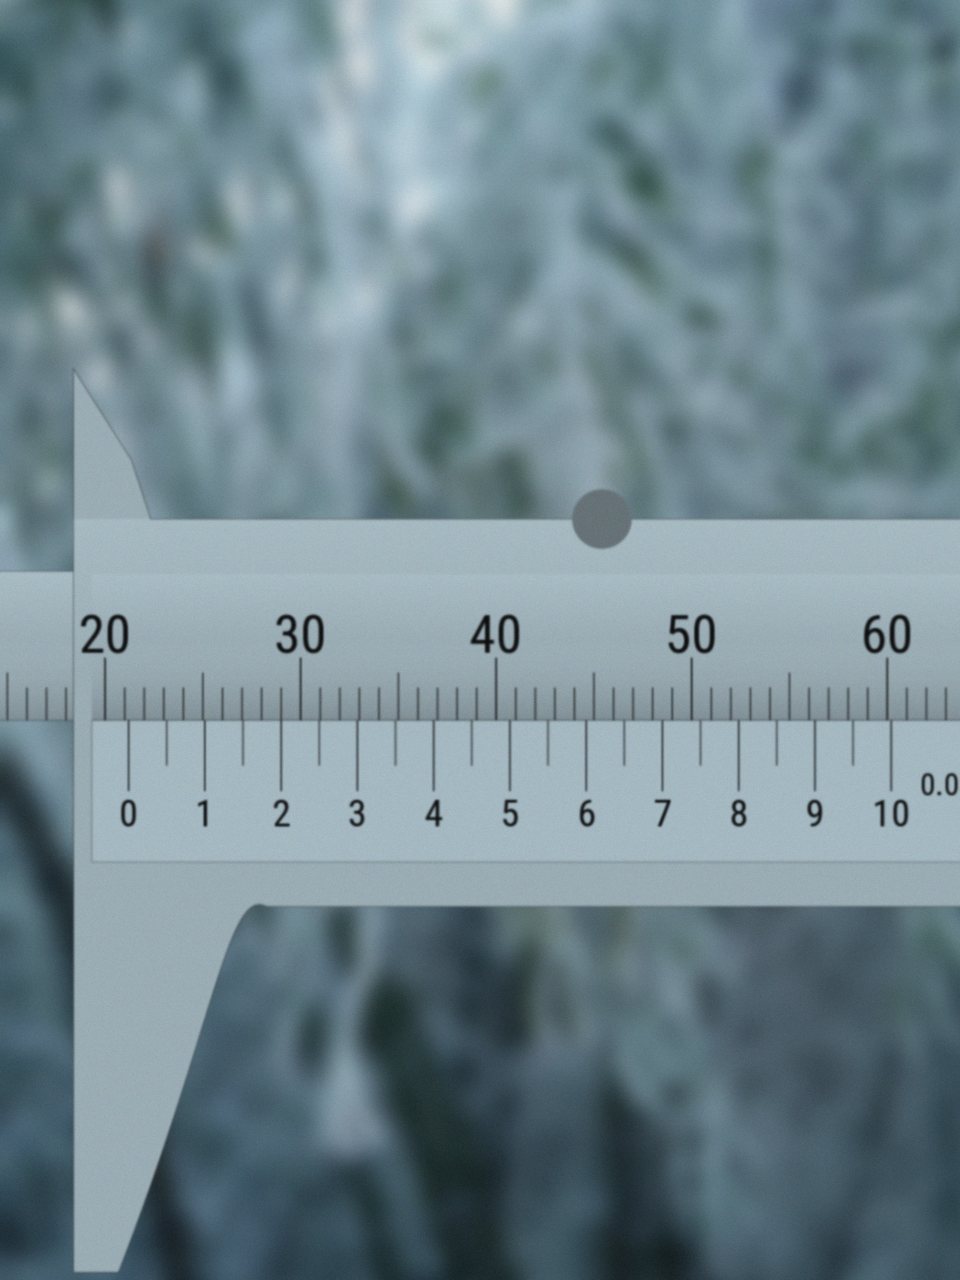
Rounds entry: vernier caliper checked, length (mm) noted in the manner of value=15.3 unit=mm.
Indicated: value=21.2 unit=mm
